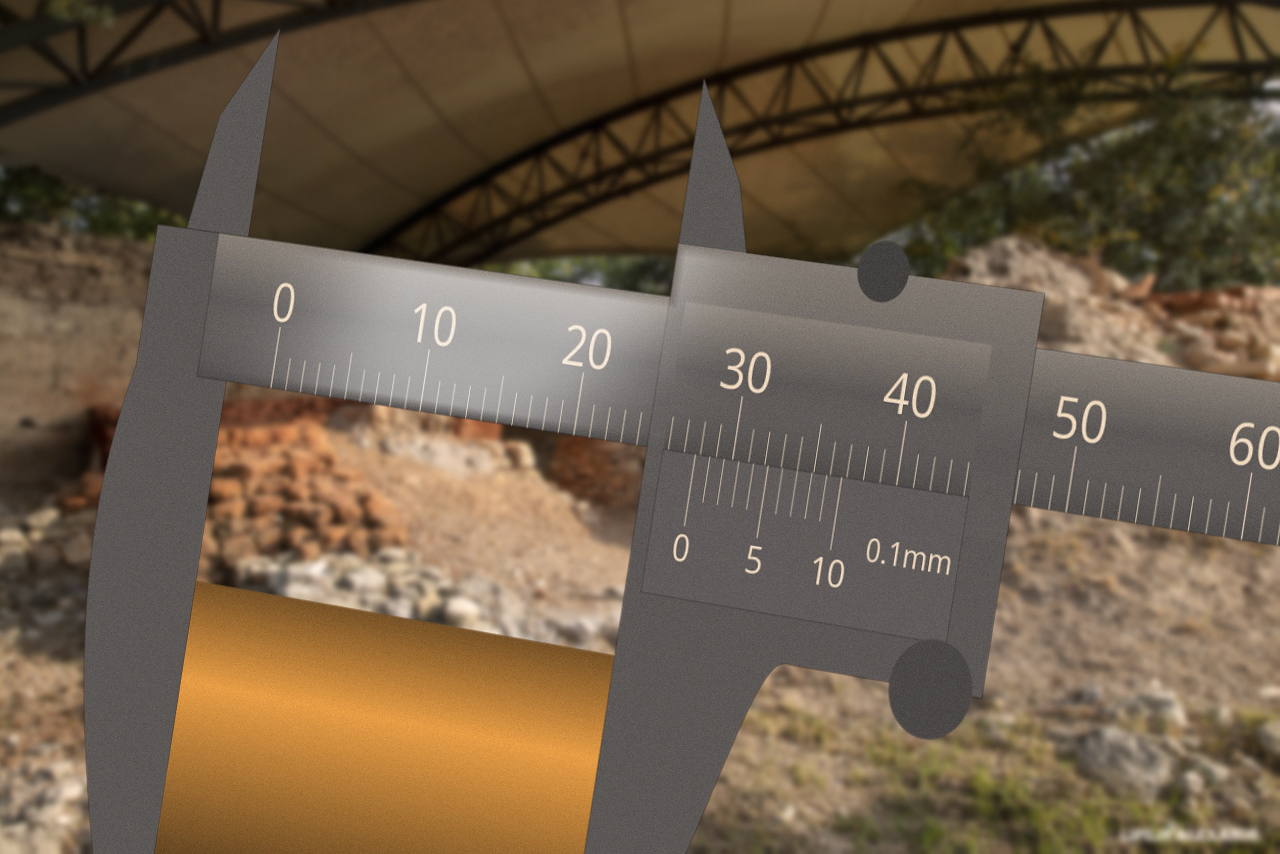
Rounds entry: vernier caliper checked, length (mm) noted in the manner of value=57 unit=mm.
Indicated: value=27.7 unit=mm
